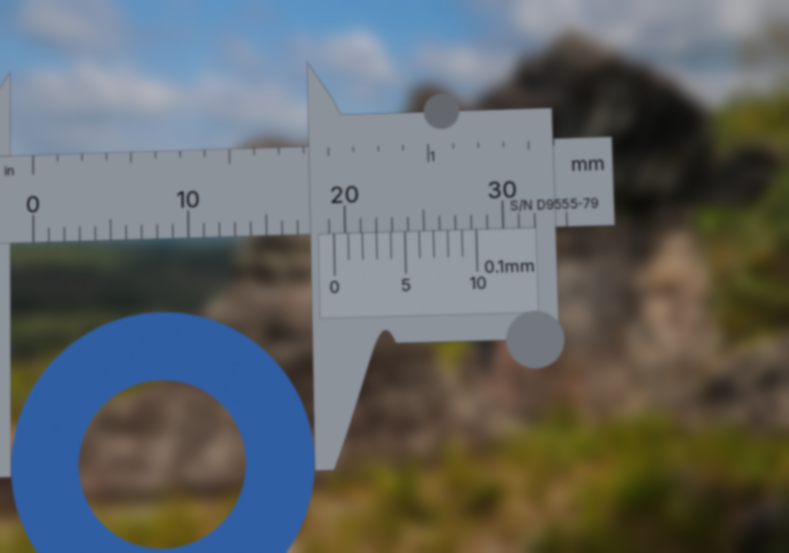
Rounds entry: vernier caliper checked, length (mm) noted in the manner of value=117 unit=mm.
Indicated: value=19.3 unit=mm
